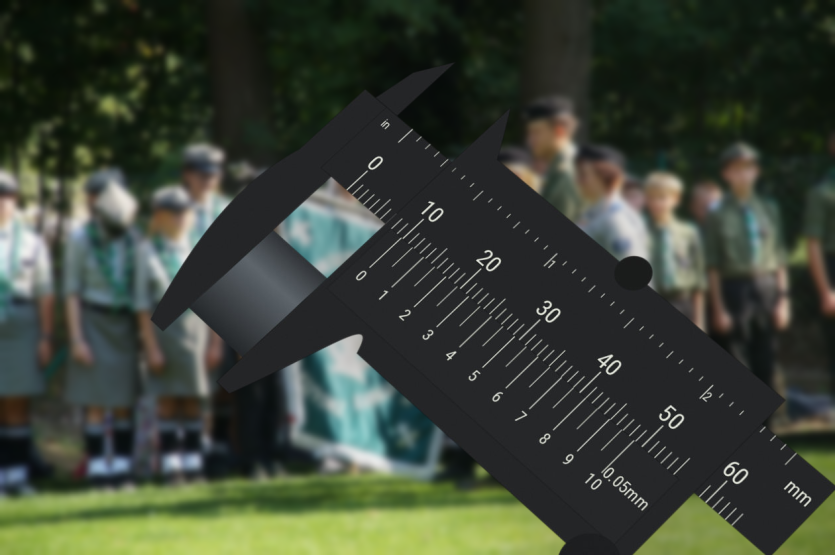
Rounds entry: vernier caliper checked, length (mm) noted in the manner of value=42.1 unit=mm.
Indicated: value=9.8 unit=mm
